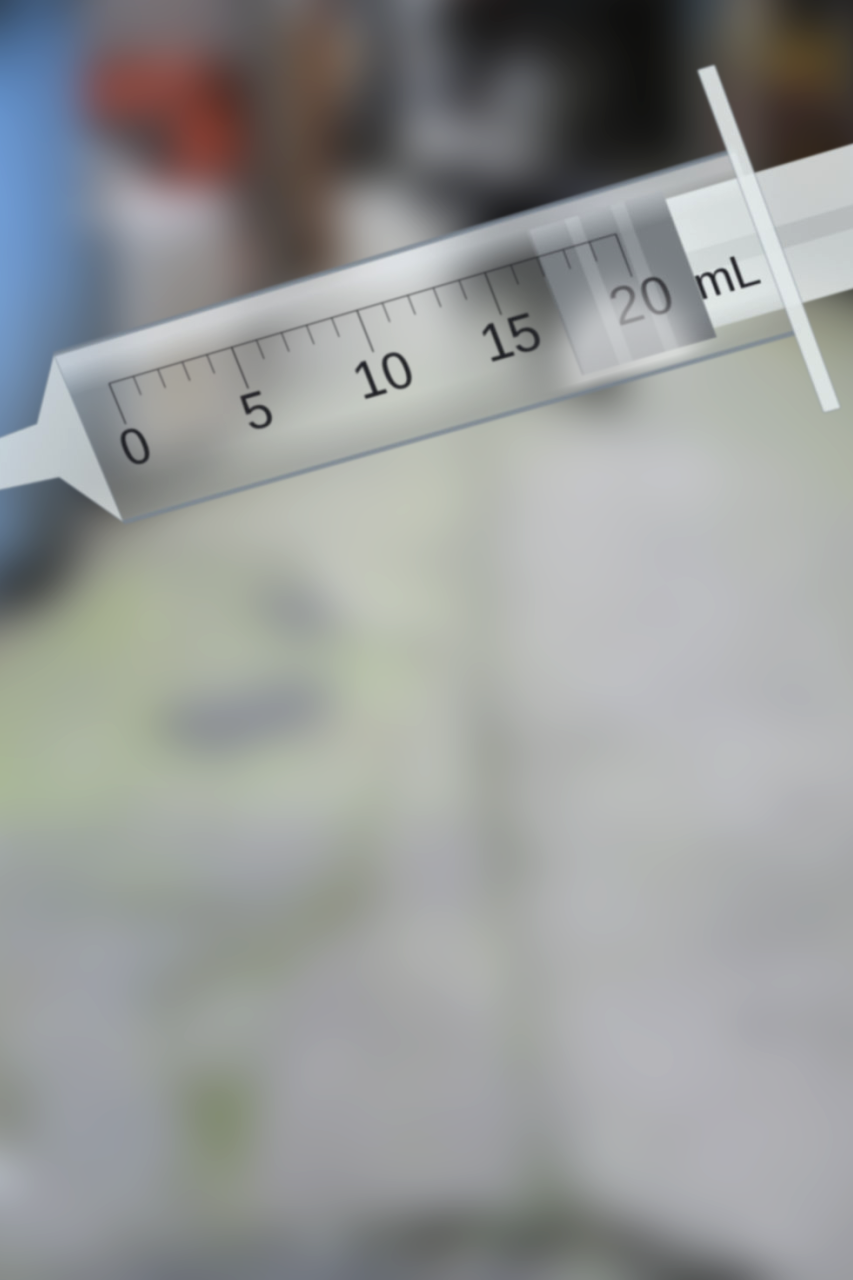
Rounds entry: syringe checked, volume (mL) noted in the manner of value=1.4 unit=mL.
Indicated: value=17 unit=mL
